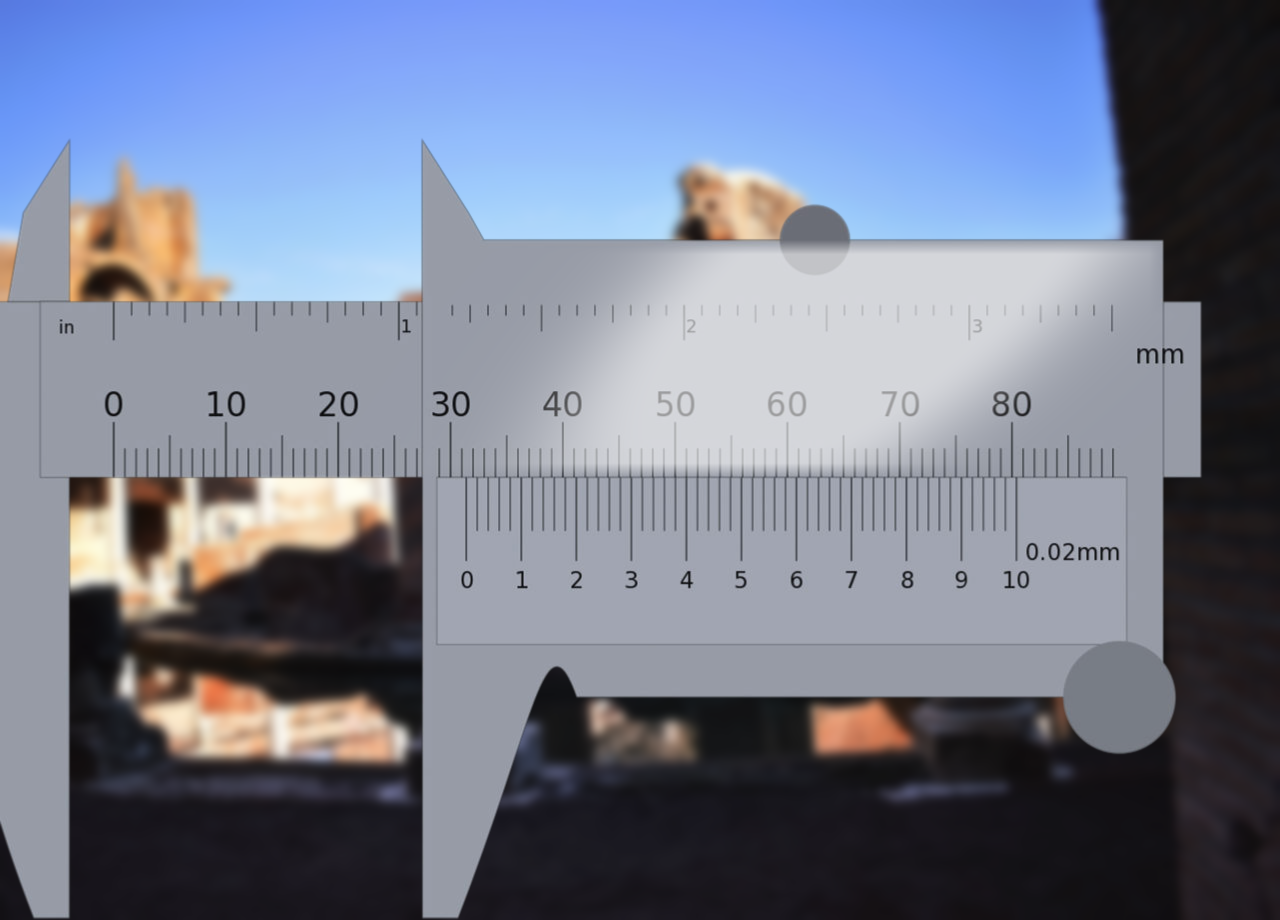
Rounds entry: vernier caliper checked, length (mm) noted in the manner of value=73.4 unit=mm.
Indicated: value=31.4 unit=mm
